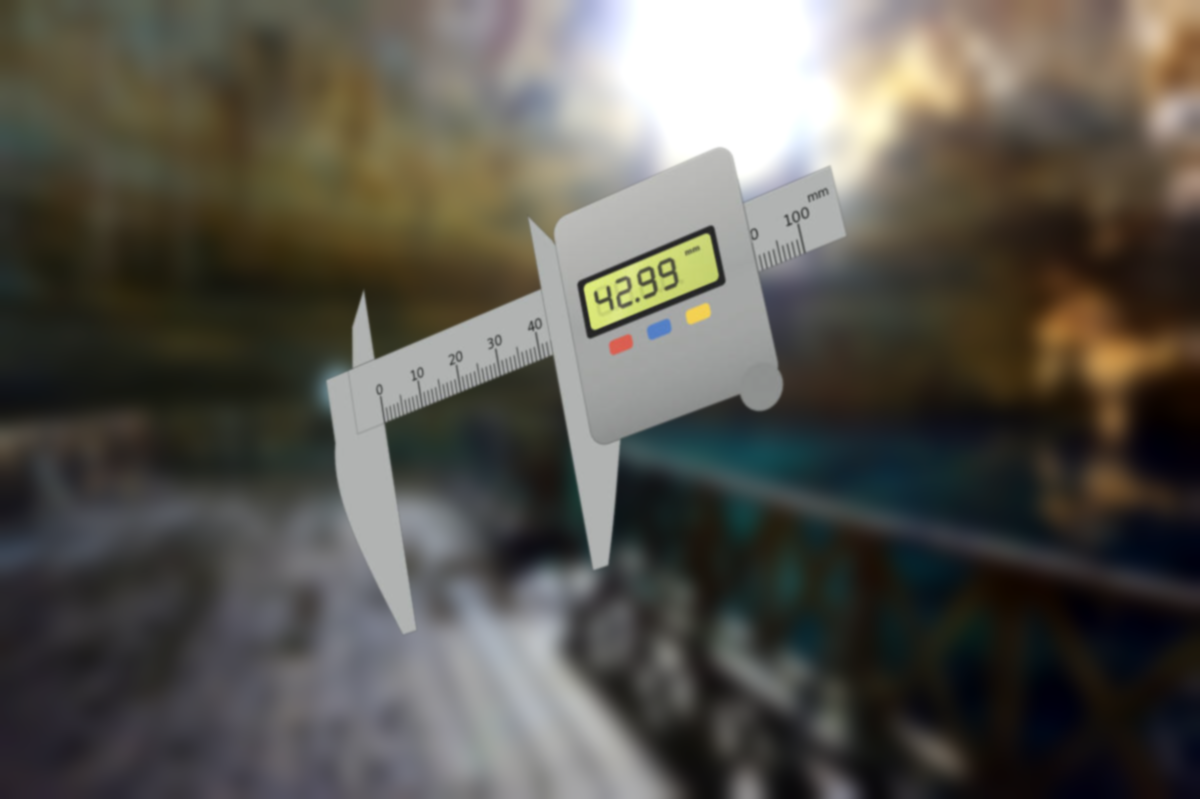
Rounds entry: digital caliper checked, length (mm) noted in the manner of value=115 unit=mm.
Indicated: value=42.99 unit=mm
